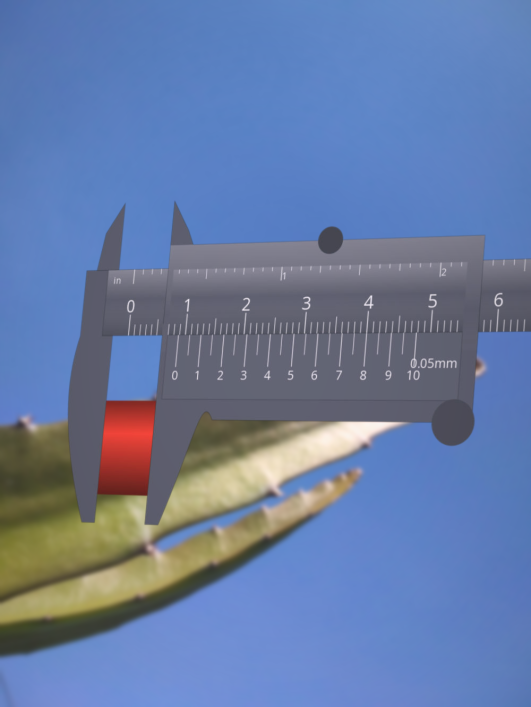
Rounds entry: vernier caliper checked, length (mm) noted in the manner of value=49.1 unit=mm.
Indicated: value=8.8 unit=mm
